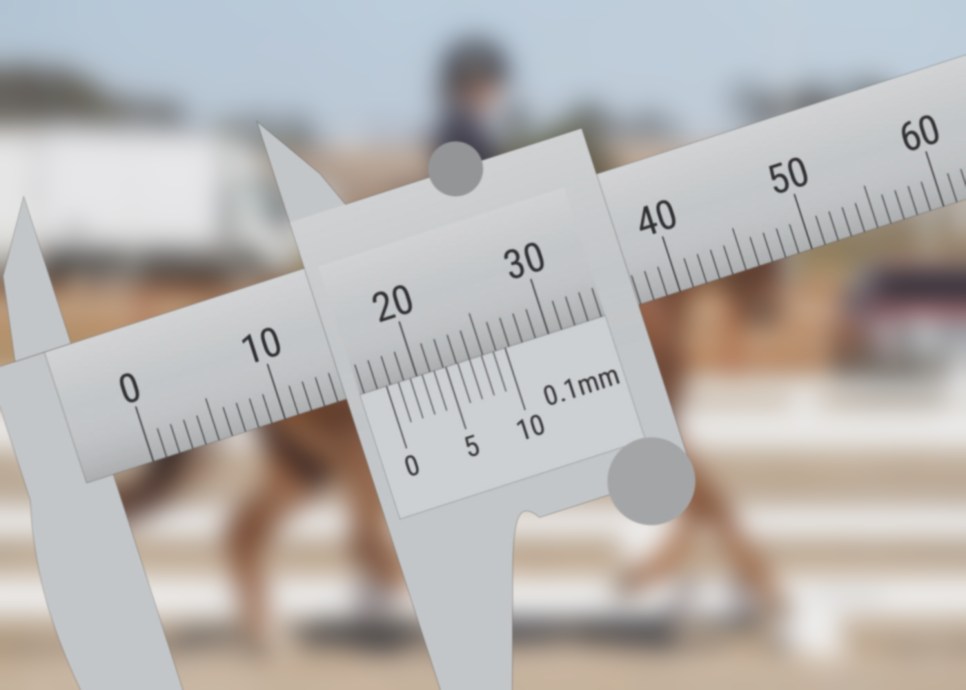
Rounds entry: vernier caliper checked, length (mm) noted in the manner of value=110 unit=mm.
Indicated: value=17.7 unit=mm
